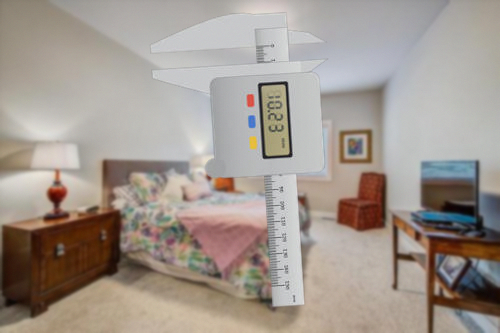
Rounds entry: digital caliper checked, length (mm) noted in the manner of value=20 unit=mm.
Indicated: value=10.23 unit=mm
